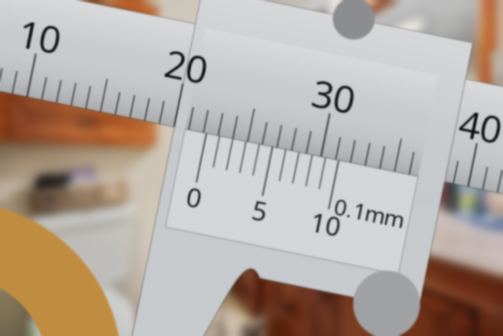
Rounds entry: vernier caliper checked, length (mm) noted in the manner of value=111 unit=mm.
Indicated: value=22.2 unit=mm
